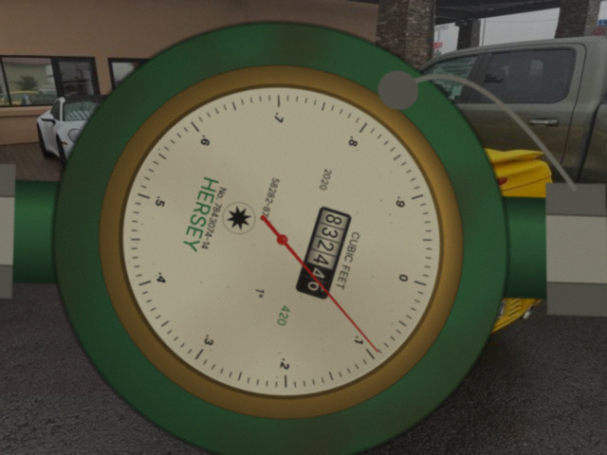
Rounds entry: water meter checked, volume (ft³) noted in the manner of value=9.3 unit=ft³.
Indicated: value=832446.09 unit=ft³
